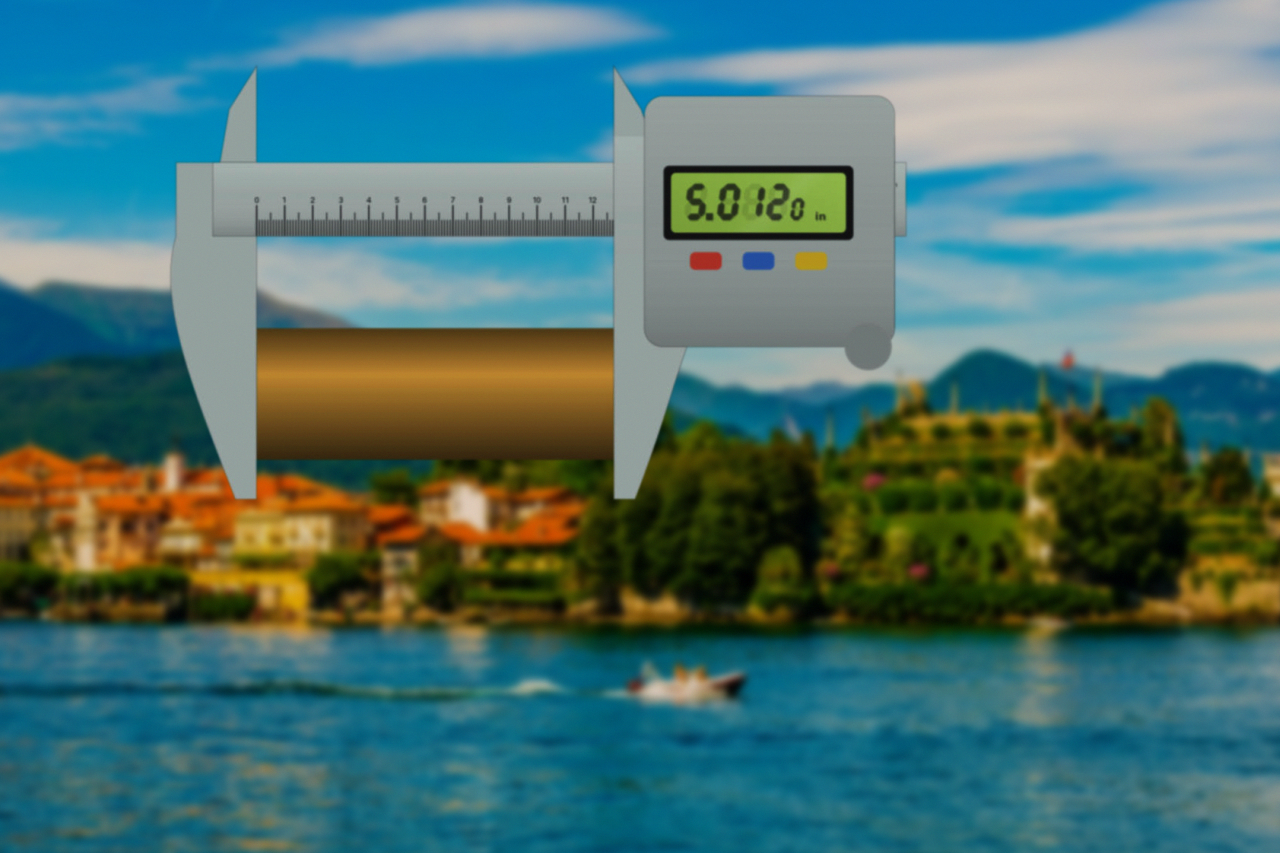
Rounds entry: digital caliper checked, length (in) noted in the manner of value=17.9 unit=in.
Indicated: value=5.0120 unit=in
